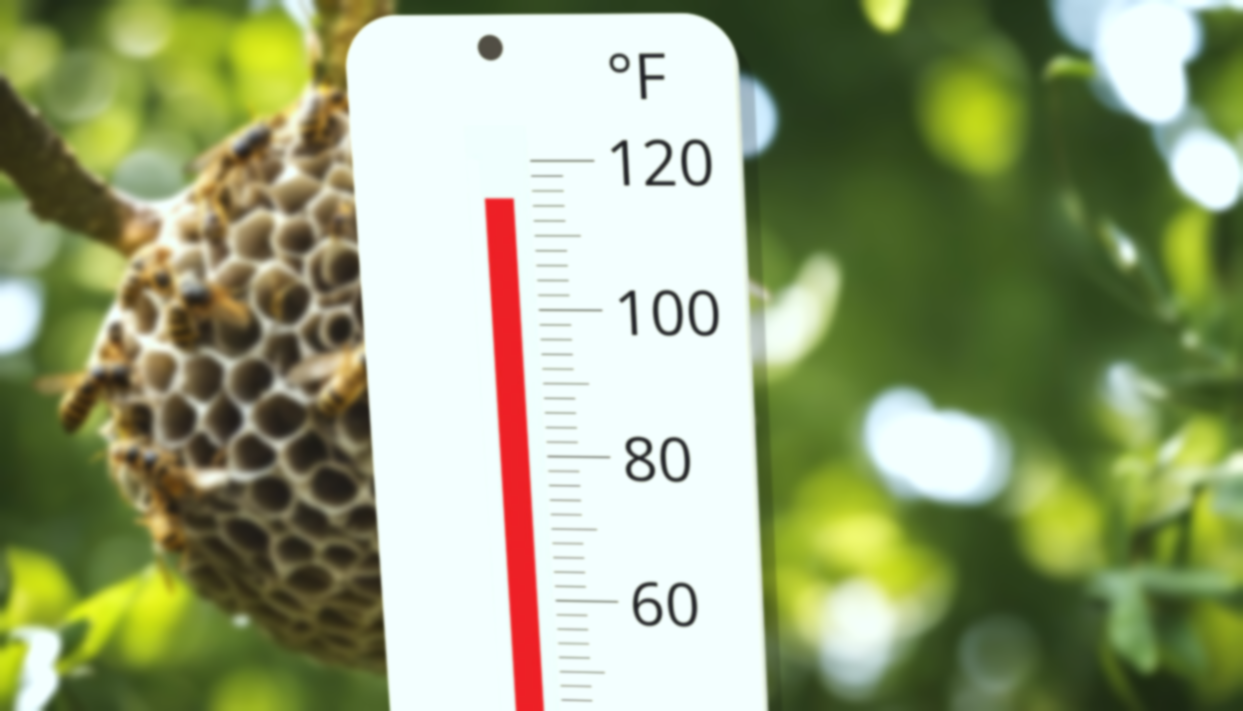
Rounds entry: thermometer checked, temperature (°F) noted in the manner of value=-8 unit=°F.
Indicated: value=115 unit=°F
